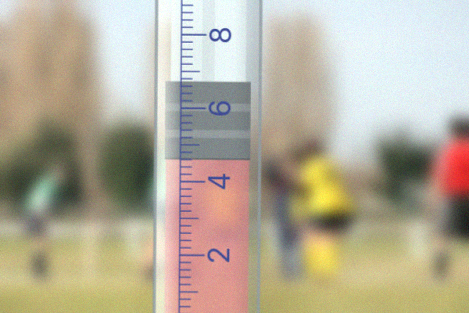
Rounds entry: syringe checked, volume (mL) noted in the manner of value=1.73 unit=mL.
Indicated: value=4.6 unit=mL
